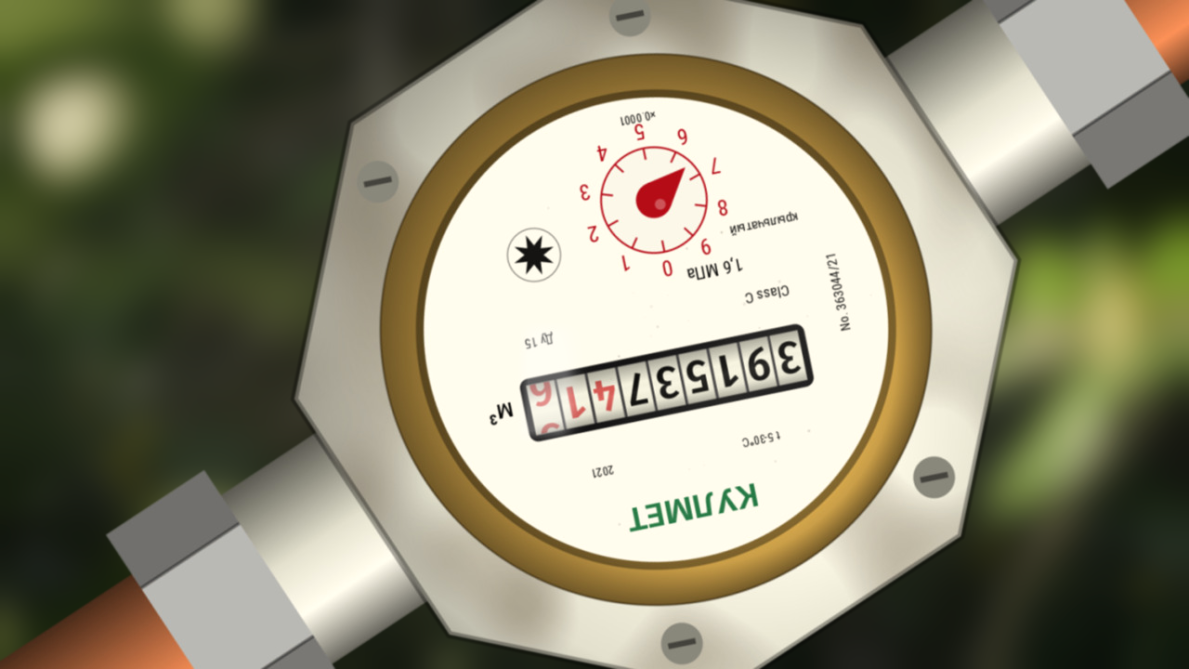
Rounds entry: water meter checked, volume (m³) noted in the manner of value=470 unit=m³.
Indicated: value=391537.4156 unit=m³
